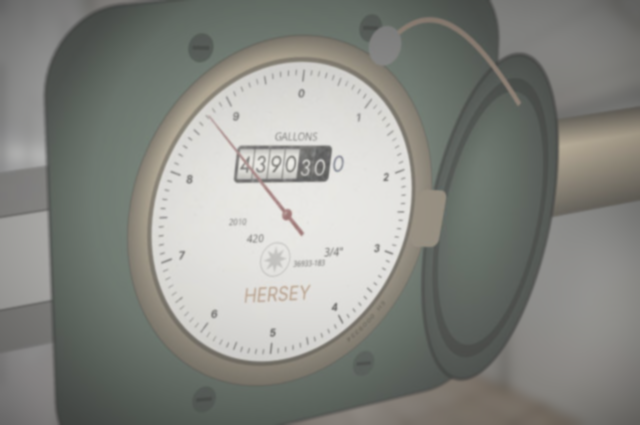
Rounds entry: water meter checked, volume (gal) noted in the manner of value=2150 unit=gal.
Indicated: value=4390298.7 unit=gal
